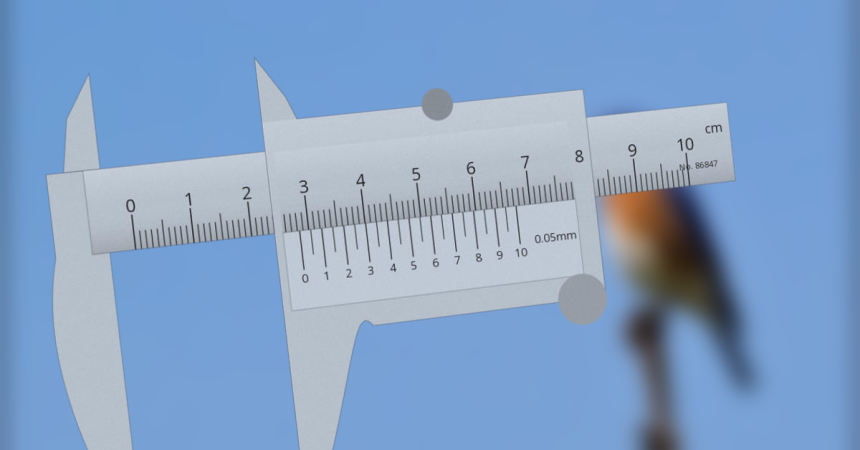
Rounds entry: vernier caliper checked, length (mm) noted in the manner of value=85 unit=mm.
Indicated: value=28.4 unit=mm
